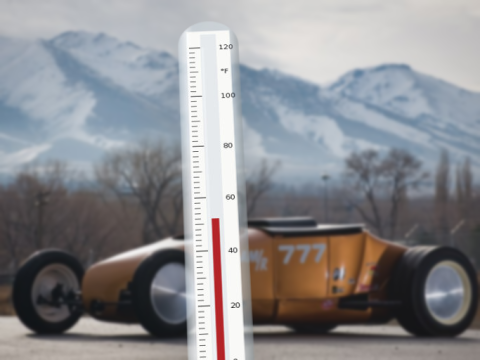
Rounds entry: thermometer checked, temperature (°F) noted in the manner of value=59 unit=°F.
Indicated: value=52 unit=°F
